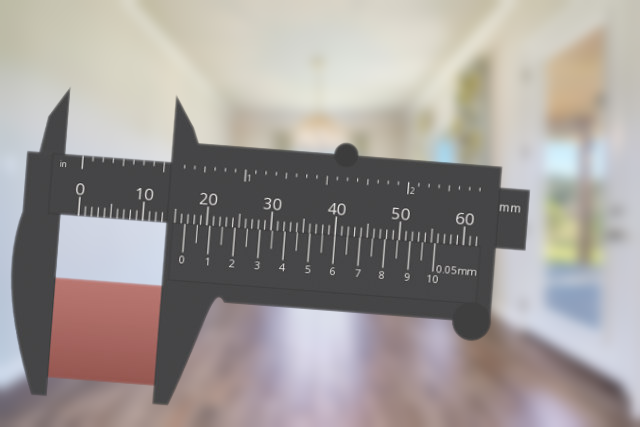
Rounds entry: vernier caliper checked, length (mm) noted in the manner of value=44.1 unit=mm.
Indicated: value=16.6 unit=mm
